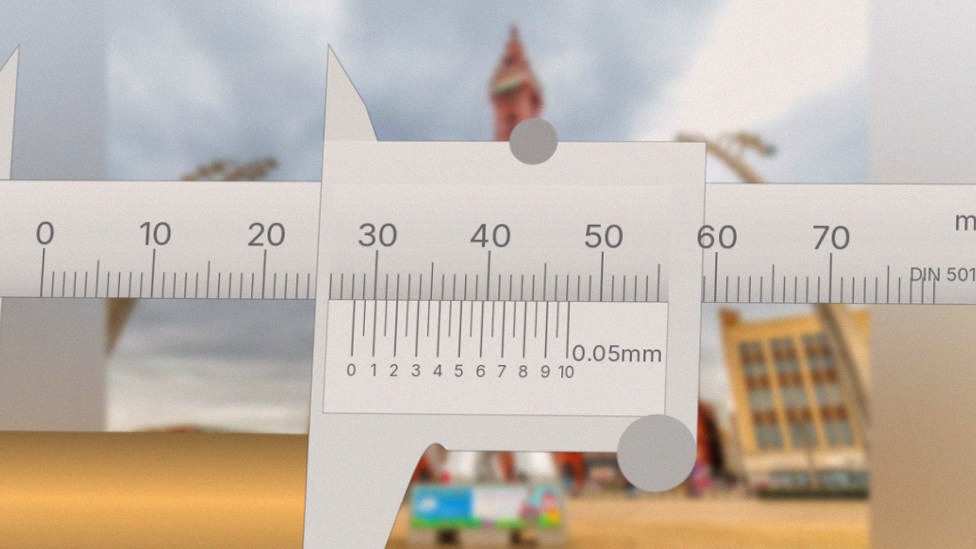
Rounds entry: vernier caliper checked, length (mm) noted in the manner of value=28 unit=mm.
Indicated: value=28.2 unit=mm
